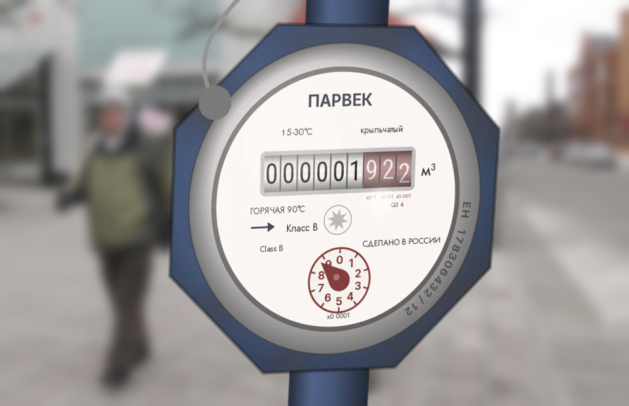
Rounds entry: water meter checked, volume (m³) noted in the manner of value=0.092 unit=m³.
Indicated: value=1.9218 unit=m³
